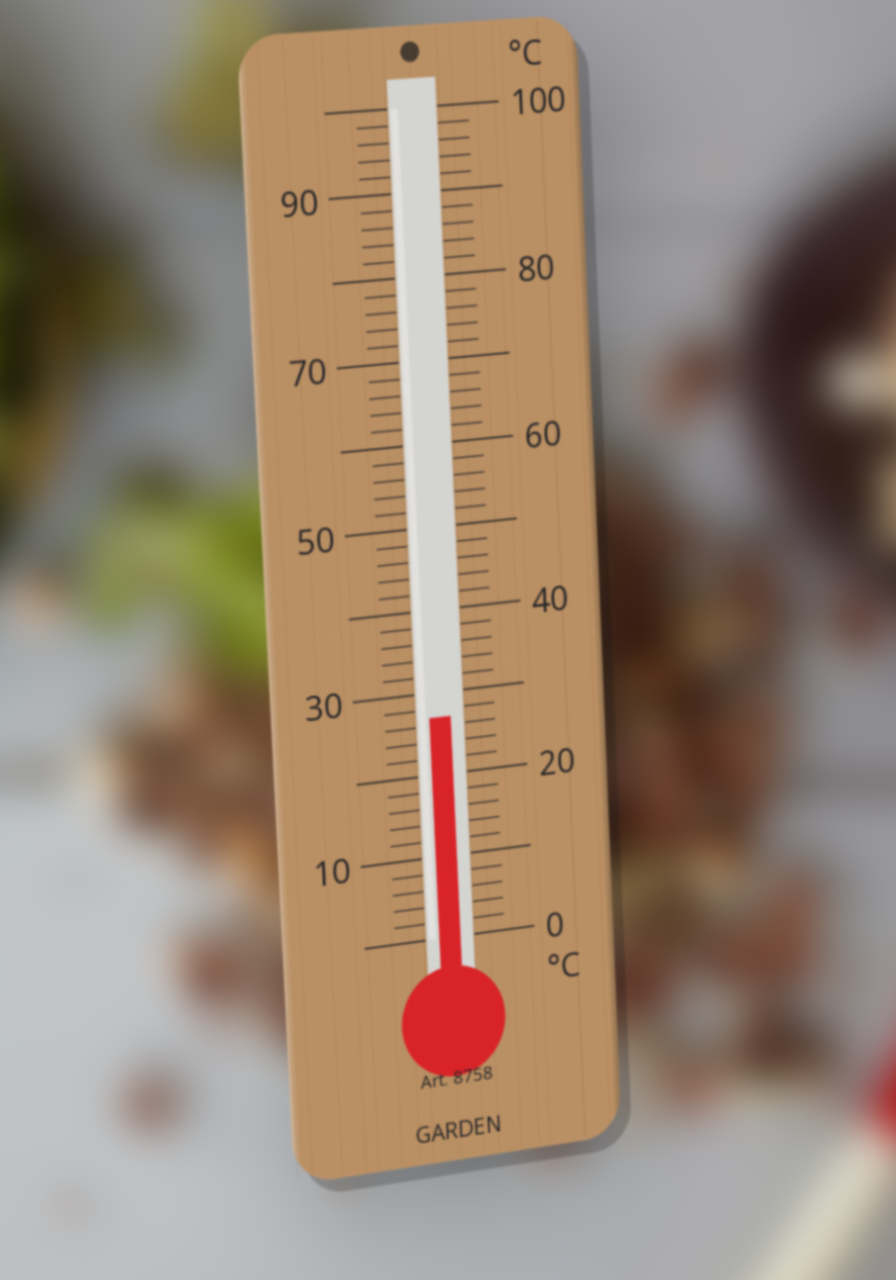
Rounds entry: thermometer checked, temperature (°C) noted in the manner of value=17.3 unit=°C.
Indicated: value=27 unit=°C
